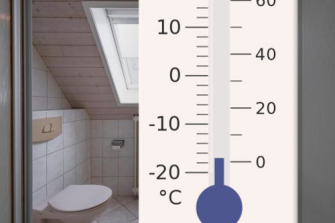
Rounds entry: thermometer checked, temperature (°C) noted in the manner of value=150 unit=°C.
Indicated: value=-17 unit=°C
